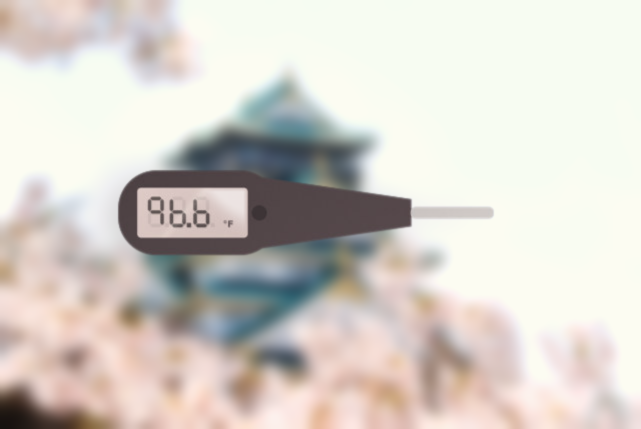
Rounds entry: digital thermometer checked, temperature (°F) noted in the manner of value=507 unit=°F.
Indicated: value=96.6 unit=°F
